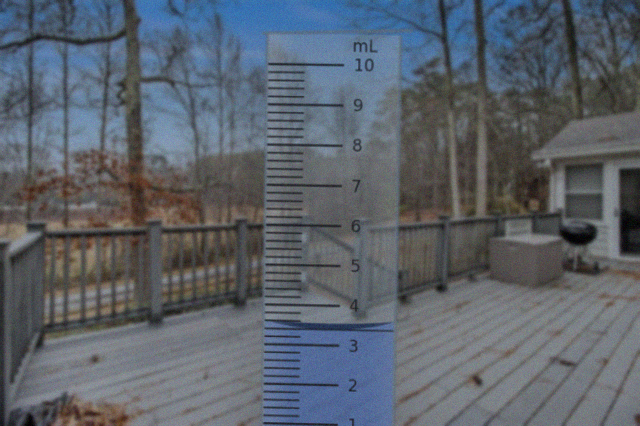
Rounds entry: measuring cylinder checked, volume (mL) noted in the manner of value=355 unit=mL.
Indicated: value=3.4 unit=mL
